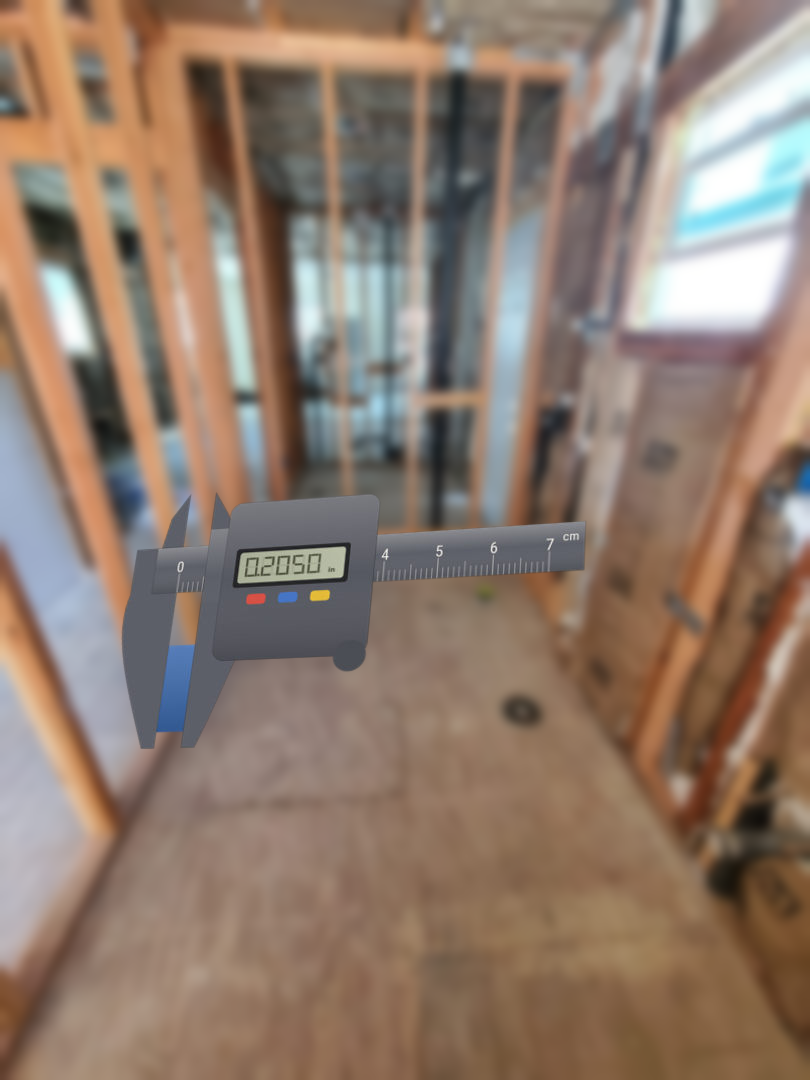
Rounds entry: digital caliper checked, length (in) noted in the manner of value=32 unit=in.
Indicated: value=0.2050 unit=in
